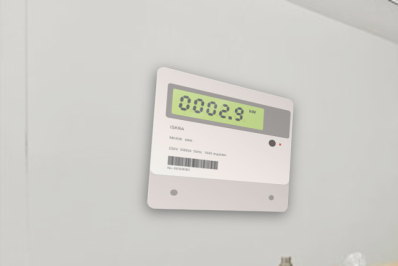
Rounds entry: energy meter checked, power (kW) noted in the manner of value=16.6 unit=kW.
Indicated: value=2.9 unit=kW
